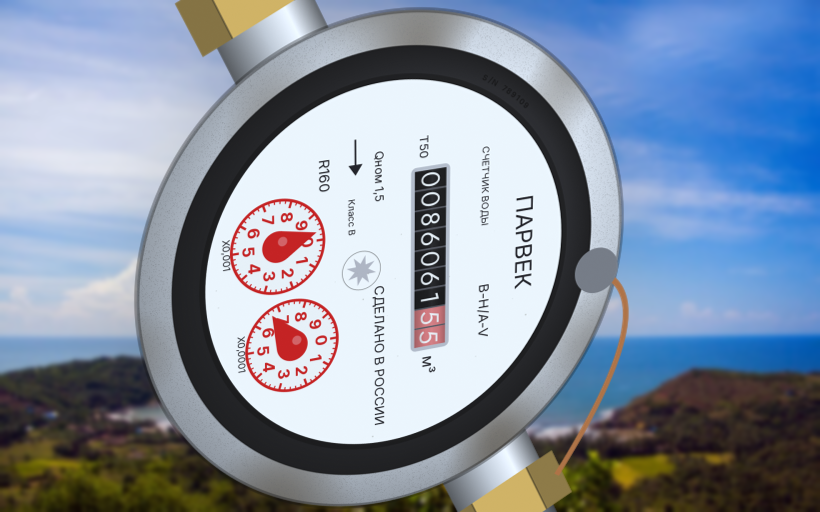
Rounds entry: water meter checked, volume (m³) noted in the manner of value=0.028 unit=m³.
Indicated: value=86061.5496 unit=m³
